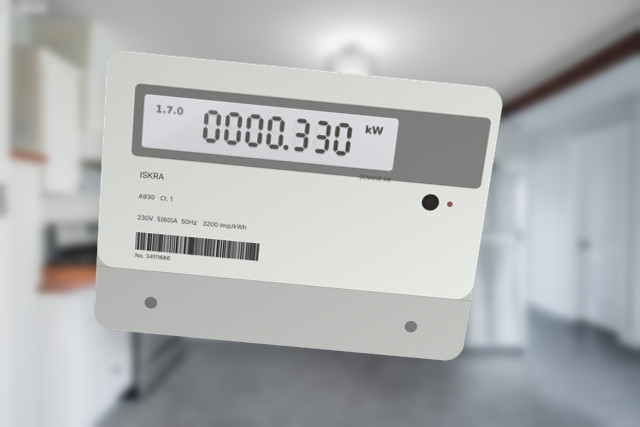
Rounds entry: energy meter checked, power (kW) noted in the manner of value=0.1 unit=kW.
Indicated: value=0.330 unit=kW
